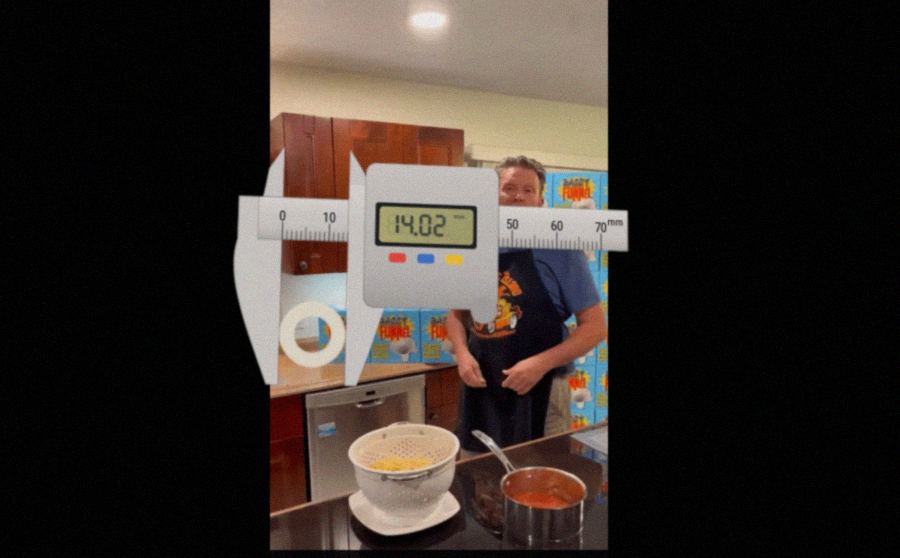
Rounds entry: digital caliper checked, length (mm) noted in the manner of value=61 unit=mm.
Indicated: value=14.02 unit=mm
